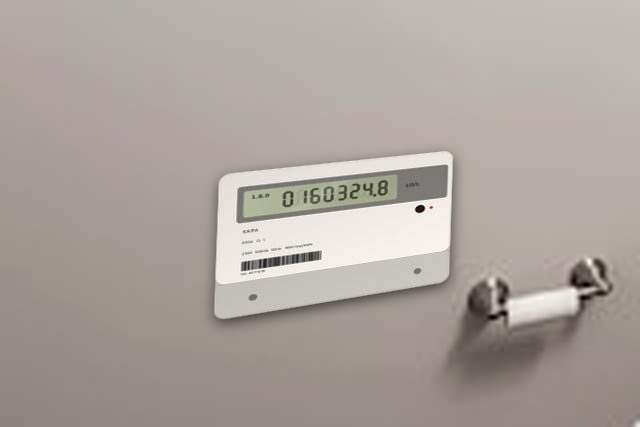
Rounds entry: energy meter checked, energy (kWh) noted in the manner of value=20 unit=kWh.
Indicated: value=160324.8 unit=kWh
